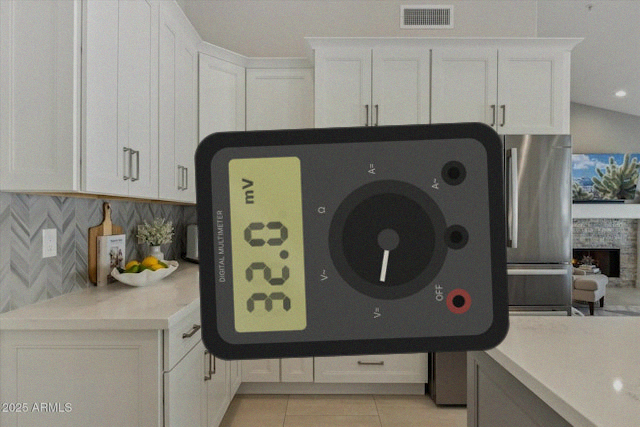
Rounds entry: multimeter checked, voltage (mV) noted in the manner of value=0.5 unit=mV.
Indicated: value=32.0 unit=mV
